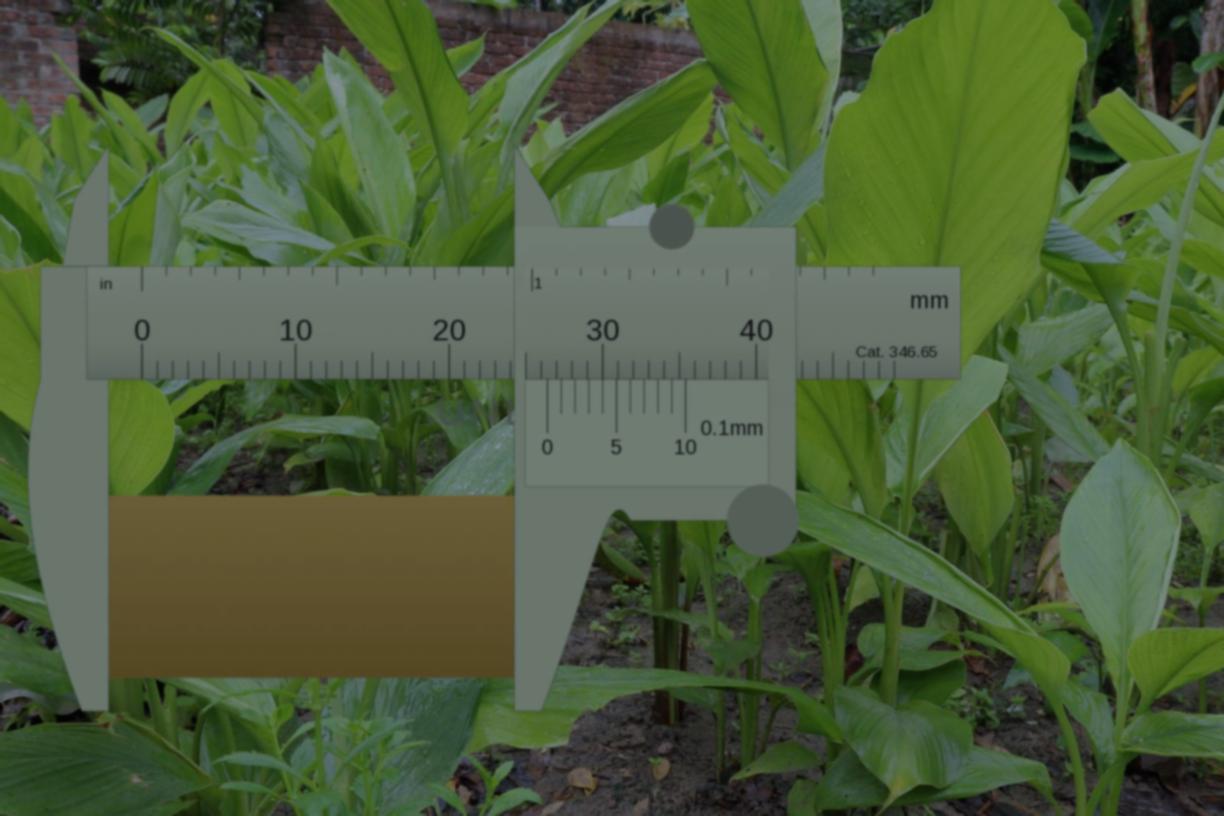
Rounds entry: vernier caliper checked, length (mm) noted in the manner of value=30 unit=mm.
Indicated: value=26.4 unit=mm
